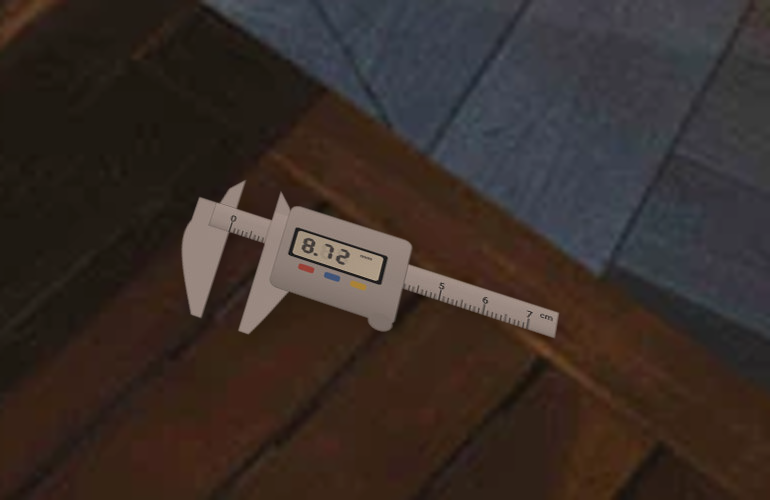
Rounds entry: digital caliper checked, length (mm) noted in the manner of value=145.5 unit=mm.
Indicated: value=8.72 unit=mm
